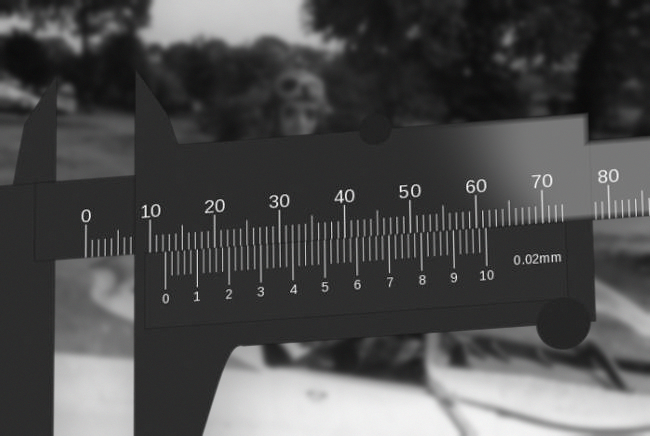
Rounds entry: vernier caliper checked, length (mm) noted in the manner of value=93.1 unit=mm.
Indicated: value=12.4 unit=mm
